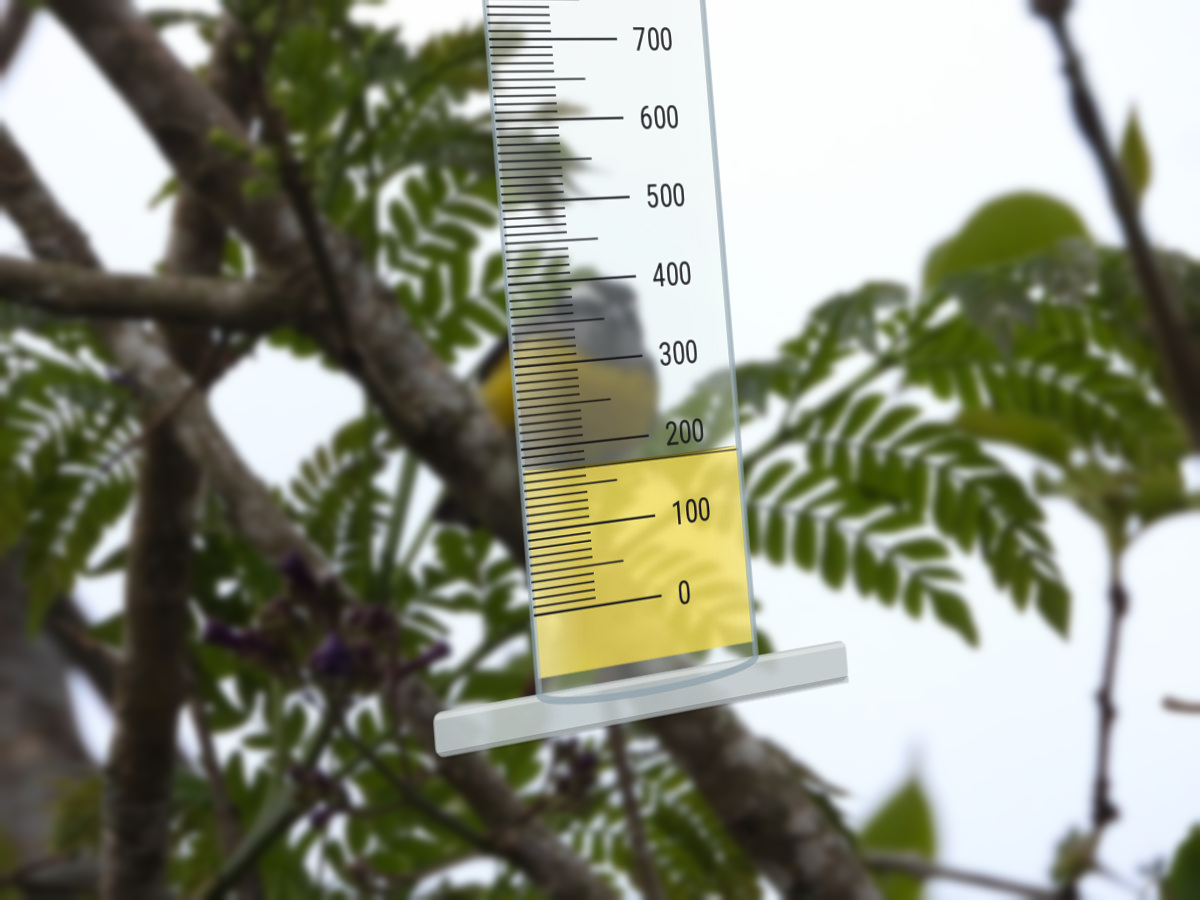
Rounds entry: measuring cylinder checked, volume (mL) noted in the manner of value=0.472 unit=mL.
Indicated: value=170 unit=mL
